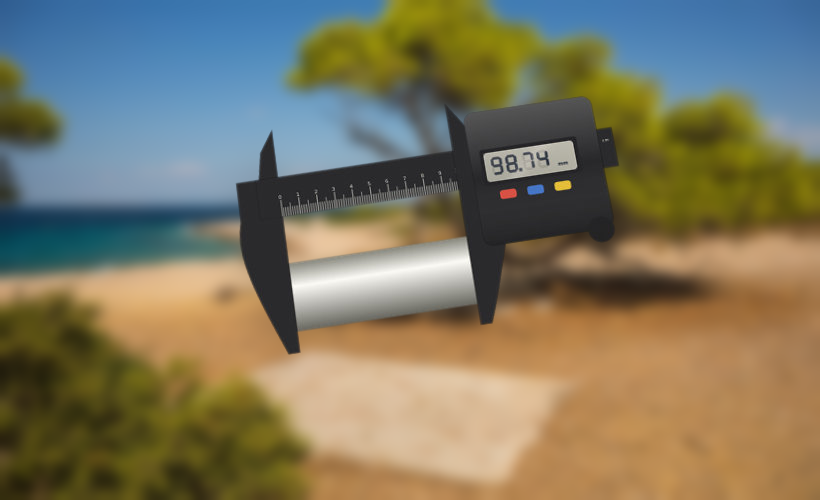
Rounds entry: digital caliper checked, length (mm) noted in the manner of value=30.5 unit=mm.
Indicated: value=98.74 unit=mm
